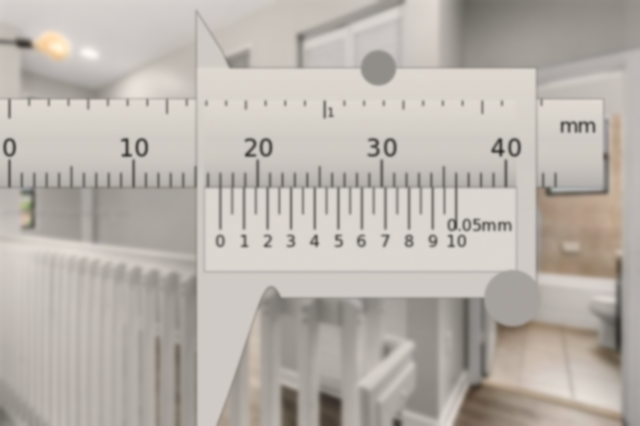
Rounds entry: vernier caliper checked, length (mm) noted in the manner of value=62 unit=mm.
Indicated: value=17.0 unit=mm
